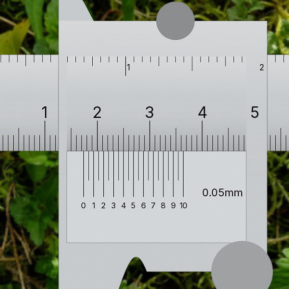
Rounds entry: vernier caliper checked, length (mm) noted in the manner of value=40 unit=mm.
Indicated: value=17.4 unit=mm
